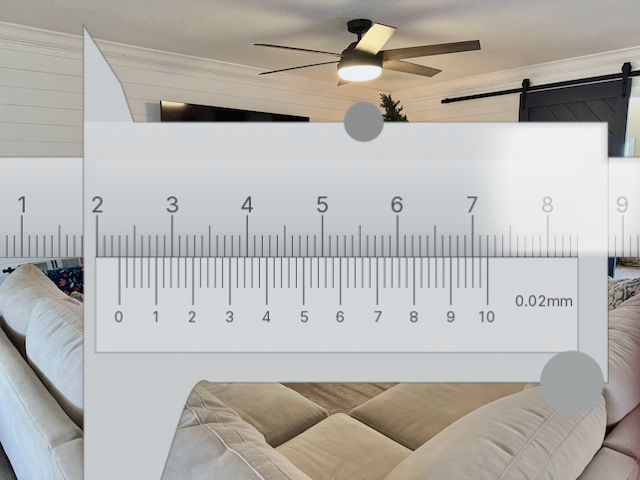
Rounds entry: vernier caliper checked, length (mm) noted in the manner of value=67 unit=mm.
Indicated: value=23.0 unit=mm
